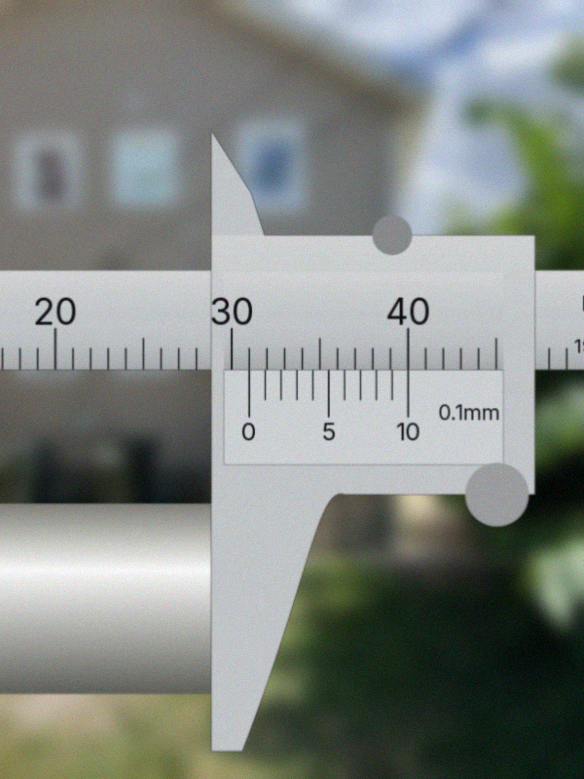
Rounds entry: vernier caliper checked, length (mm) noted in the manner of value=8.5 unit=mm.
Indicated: value=31.0 unit=mm
